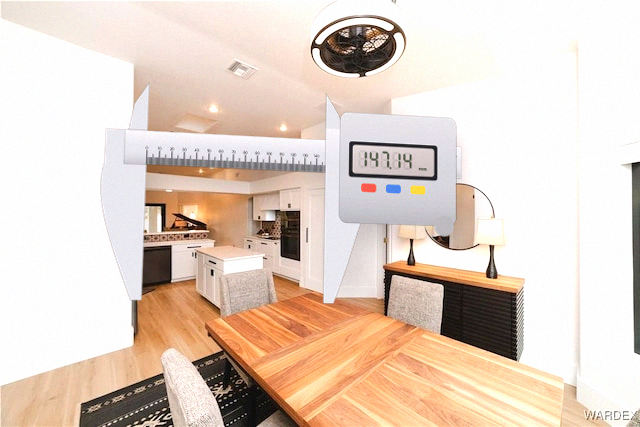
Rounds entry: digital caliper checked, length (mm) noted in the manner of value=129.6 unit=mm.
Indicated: value=147.14 unit=mm
